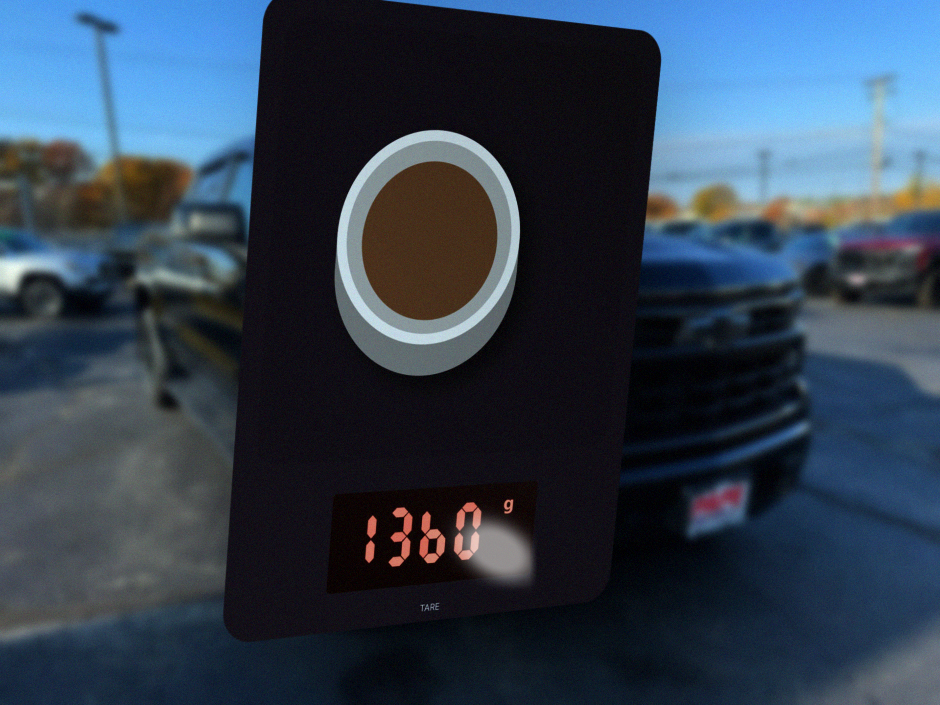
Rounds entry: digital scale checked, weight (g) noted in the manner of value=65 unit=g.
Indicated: value=1360 unit=g
